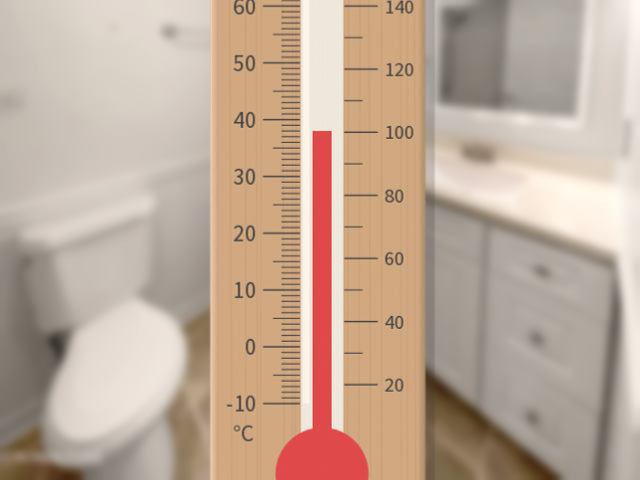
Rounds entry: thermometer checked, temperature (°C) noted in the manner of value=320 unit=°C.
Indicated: value=38 unit=°C
